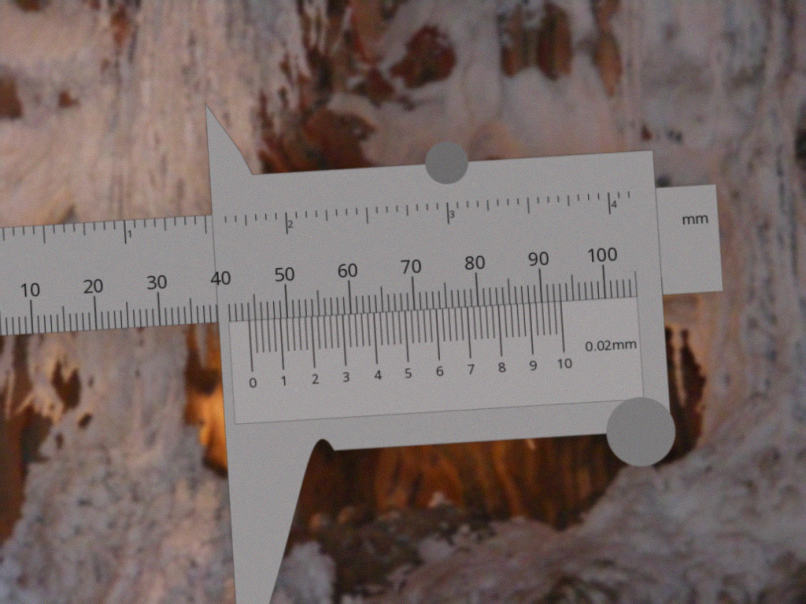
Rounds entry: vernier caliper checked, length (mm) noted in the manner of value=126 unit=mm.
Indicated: value=44.0 unit=mm
